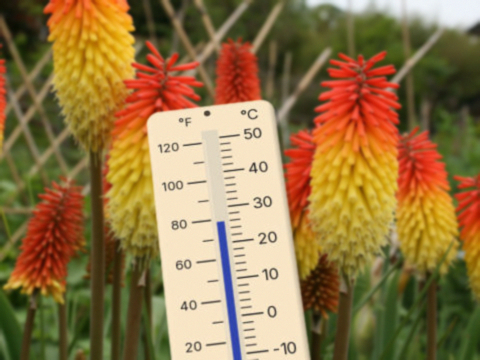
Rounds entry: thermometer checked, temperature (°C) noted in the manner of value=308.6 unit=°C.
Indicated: value=26 unit=°C
